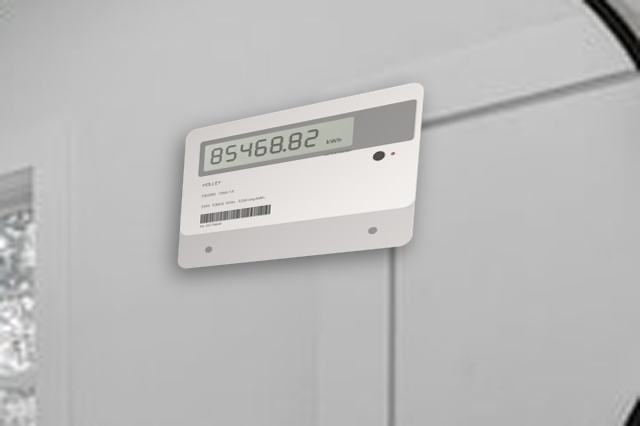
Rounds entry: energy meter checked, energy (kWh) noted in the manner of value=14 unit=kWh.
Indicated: value=85468.82 unit=kWh
